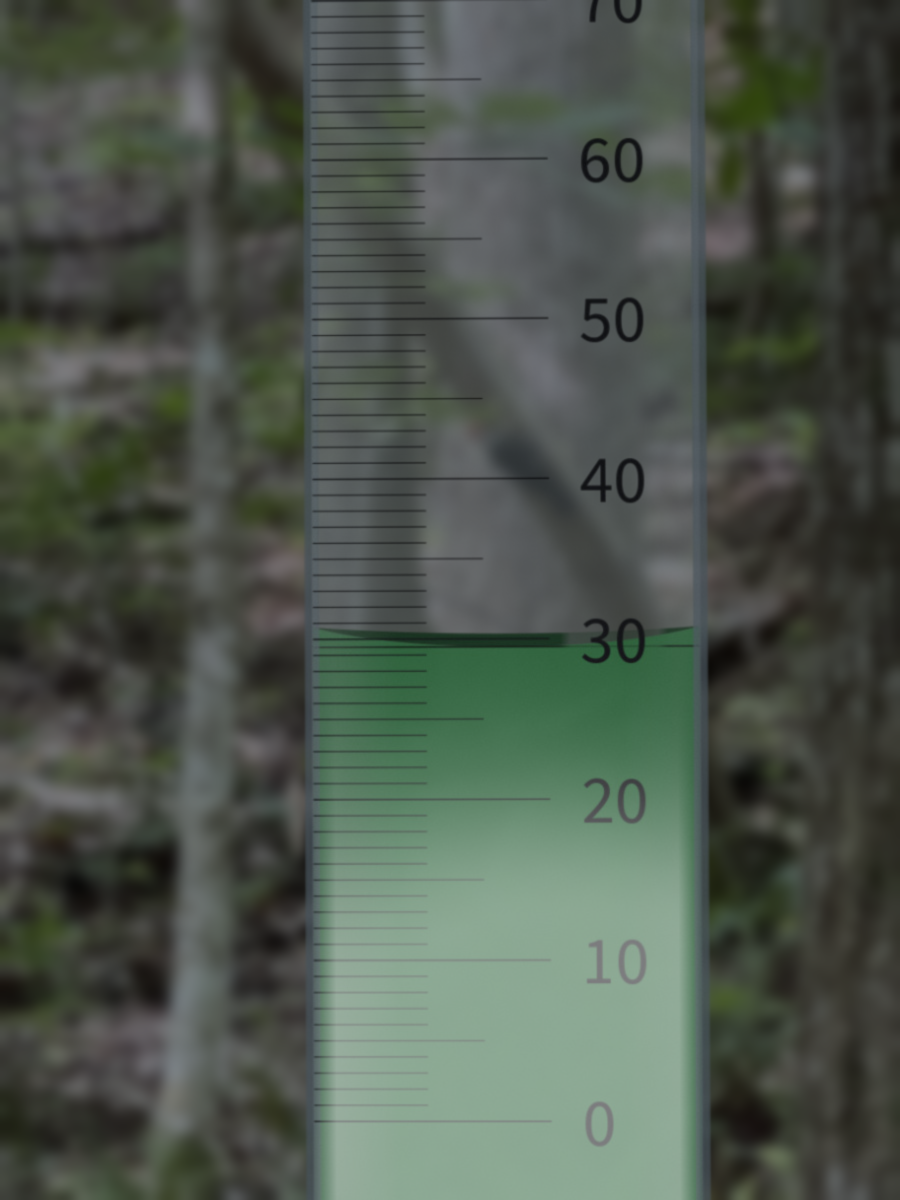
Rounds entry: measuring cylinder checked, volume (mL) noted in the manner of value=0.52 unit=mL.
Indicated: value=29.5 unit=mL
